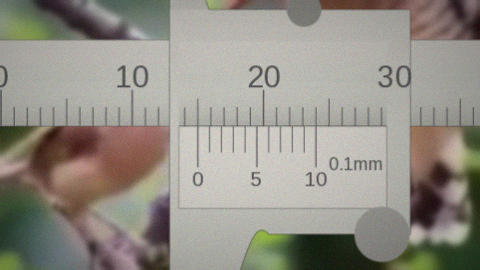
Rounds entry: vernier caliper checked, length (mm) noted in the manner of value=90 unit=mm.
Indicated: value=15.0 unit=mm
